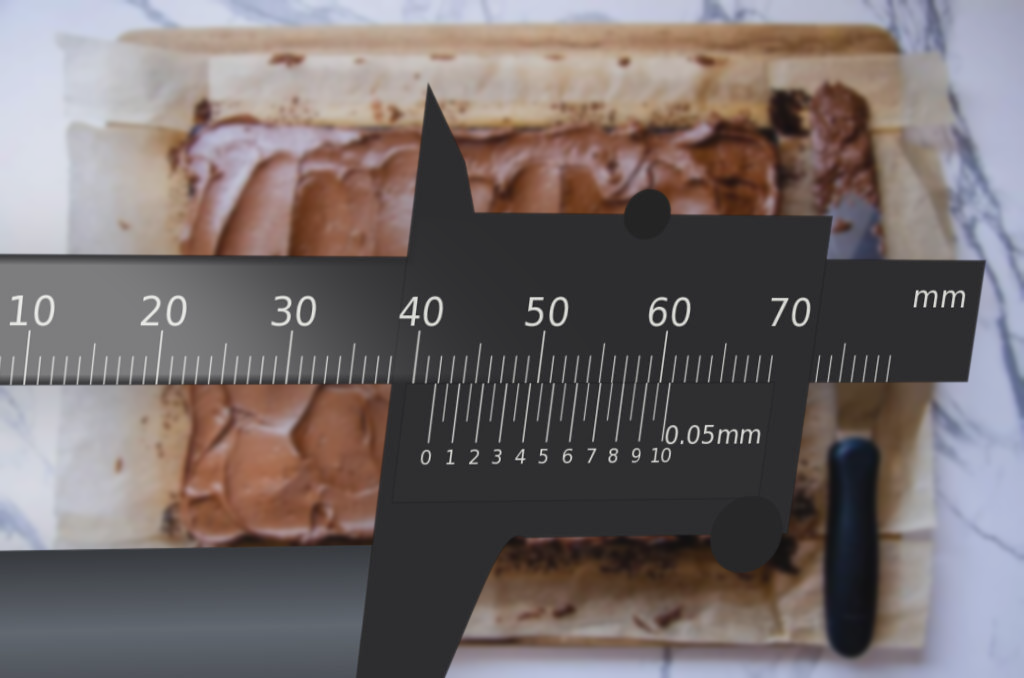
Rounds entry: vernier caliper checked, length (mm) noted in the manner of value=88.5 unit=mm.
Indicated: value=41.8 unit=mm
